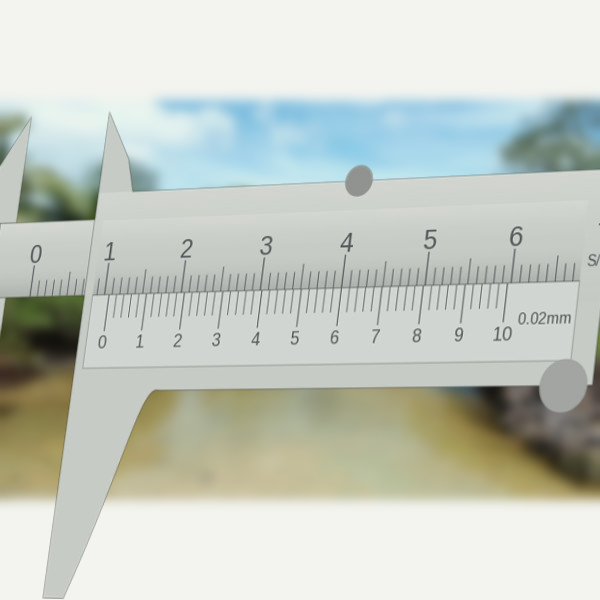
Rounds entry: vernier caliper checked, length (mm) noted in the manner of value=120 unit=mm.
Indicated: value=10.6 unit=mm
